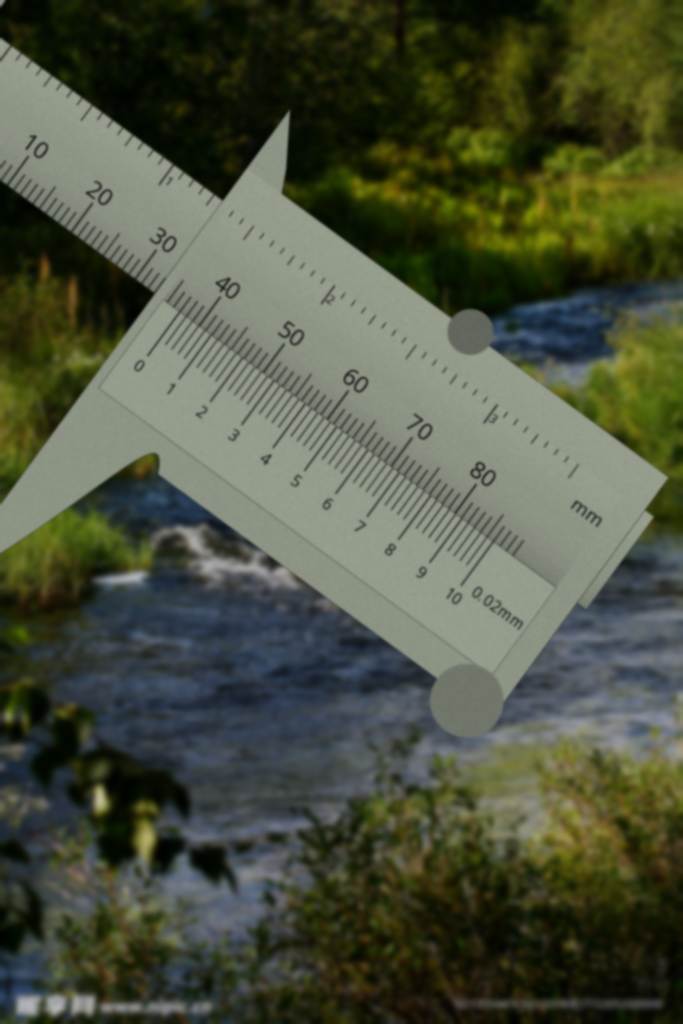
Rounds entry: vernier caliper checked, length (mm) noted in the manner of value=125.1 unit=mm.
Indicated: value=37.0 unit=mm
